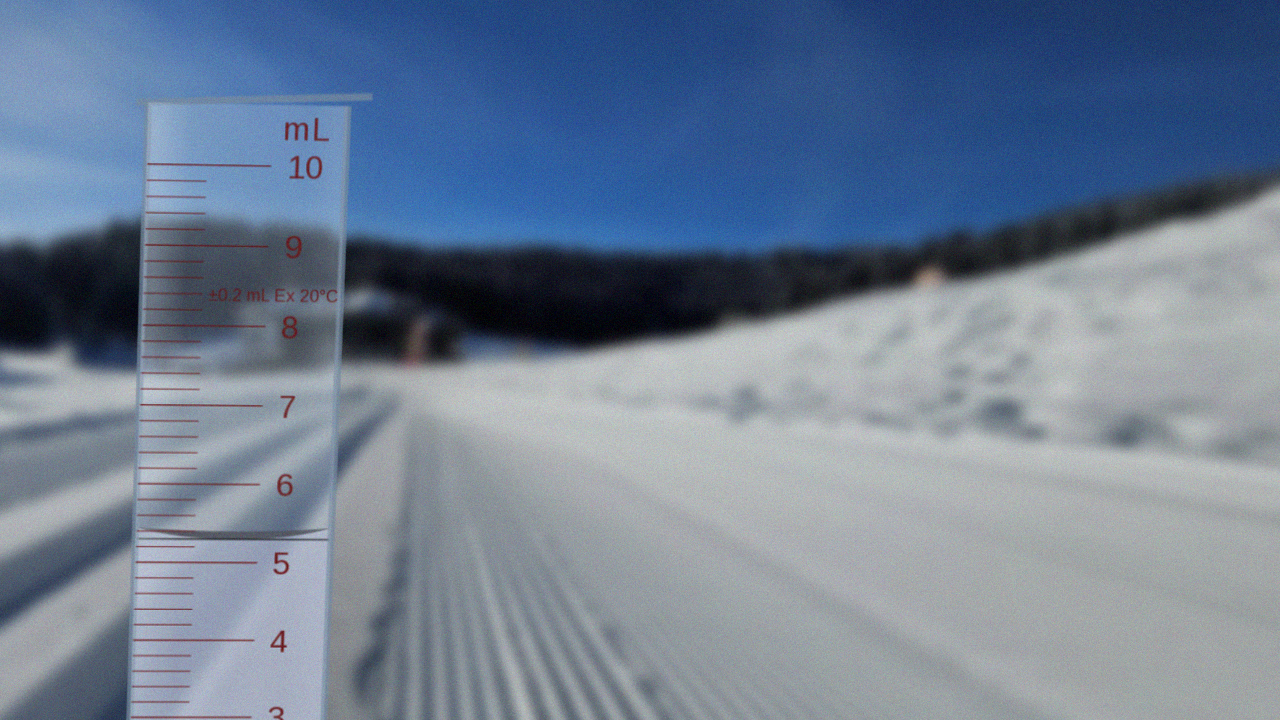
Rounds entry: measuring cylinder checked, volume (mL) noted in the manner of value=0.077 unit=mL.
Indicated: value=5.3 unit=mL
